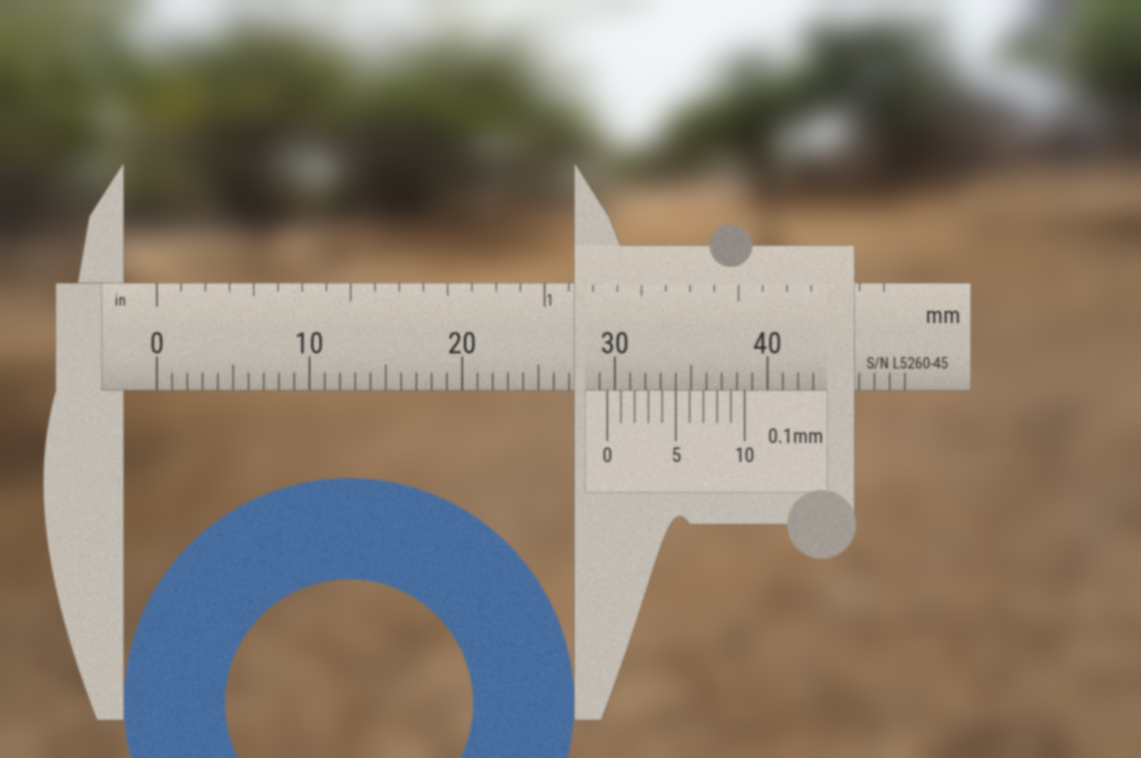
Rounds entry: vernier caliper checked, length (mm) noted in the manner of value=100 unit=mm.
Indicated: value=29.5 unit=mm
